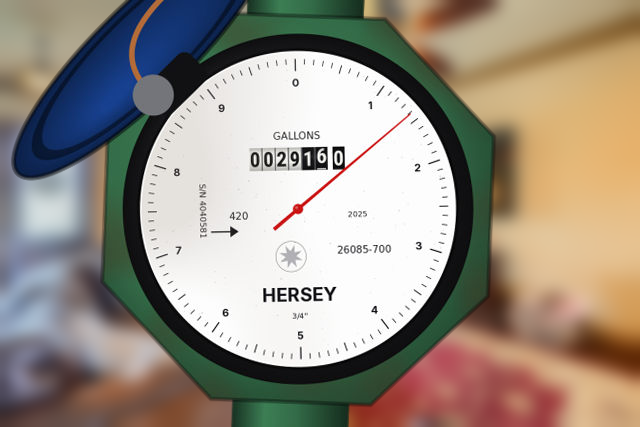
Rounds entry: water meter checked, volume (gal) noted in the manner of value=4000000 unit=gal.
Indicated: value=29161.4 unit=gal
